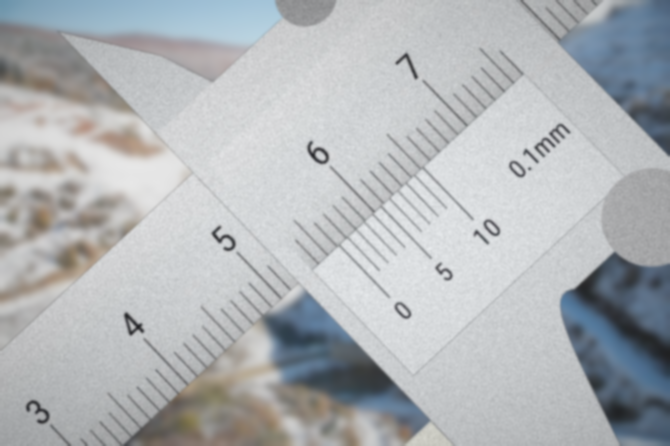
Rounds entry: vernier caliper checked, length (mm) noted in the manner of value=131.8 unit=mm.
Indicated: value=56.2 unit=mm
